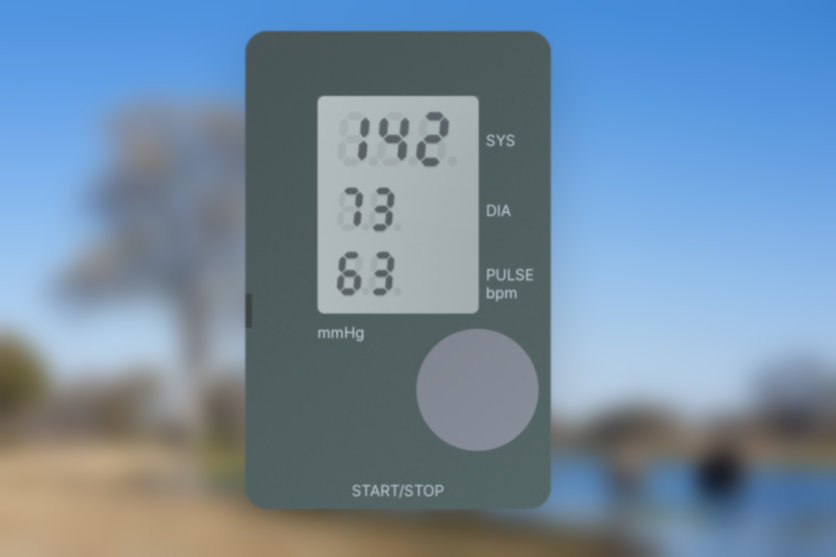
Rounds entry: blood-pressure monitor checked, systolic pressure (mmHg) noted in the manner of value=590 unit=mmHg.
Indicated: value=142 unit=mmHg
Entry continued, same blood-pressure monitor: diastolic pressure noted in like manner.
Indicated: value=73 unit=mmHg
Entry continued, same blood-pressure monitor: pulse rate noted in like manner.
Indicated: value=63 unit=bpm
